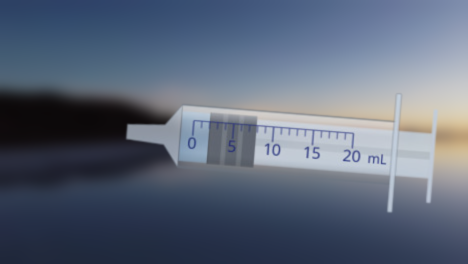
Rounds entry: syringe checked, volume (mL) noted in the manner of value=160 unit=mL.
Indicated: value=2 unit=mL
